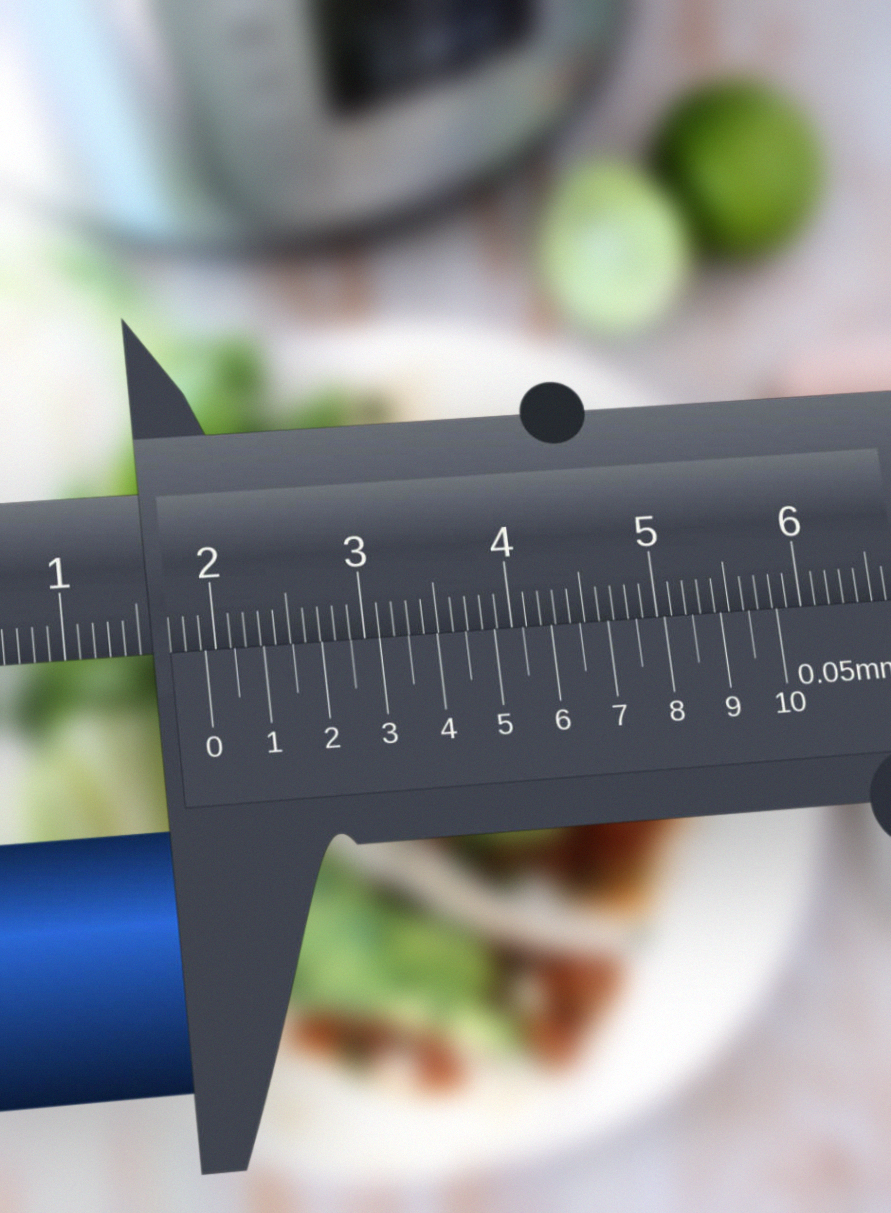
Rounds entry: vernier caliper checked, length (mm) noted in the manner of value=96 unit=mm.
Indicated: value=19.3 unit=mm
